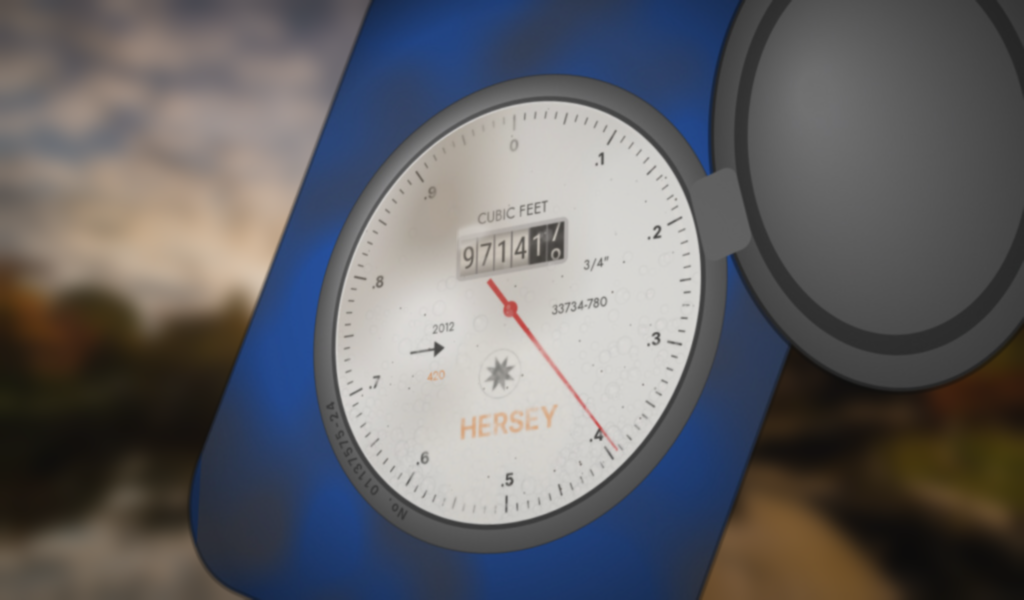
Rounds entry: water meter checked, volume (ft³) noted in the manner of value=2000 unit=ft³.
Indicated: value=971417.39 unit=ft³
